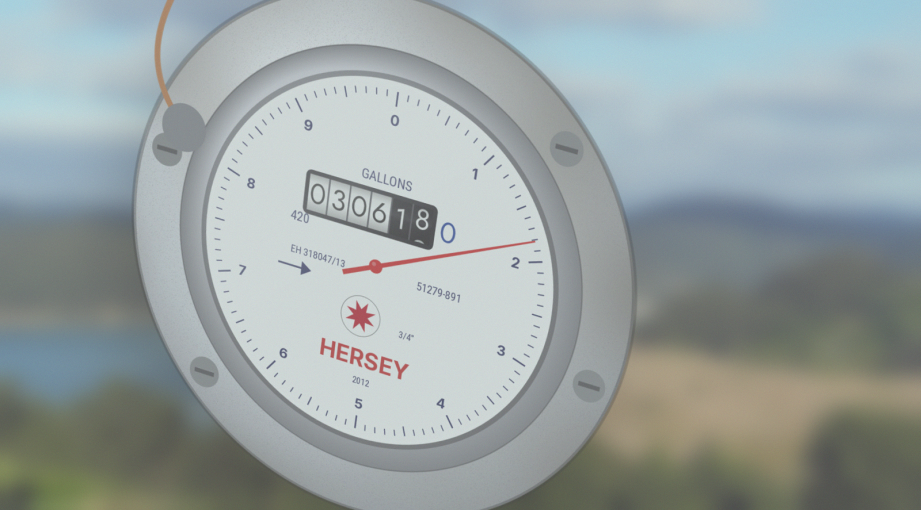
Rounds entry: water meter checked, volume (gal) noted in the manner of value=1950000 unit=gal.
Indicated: value=306181.8 unit=gal
